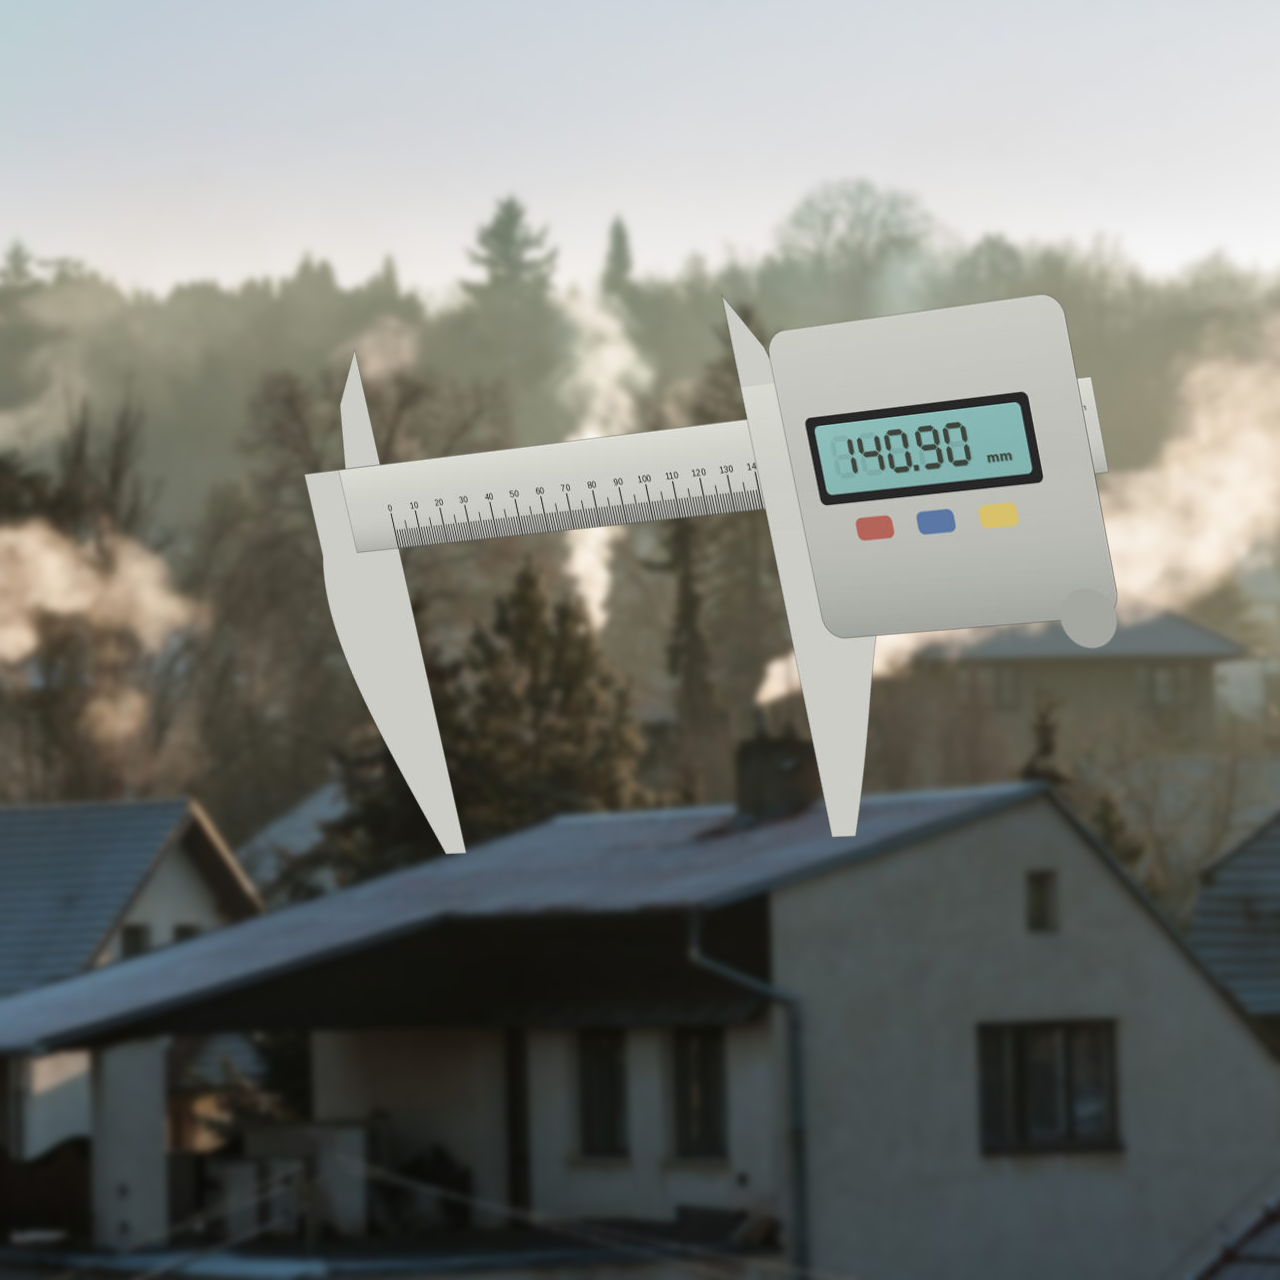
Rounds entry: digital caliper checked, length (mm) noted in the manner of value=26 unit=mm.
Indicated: value=140.90 unit=mm
